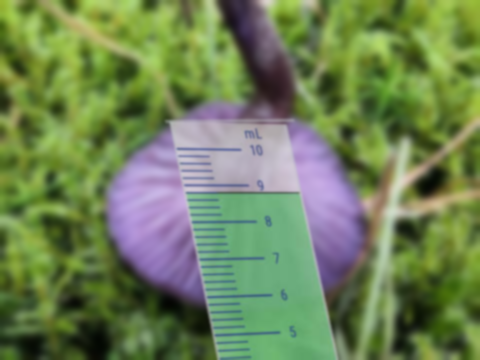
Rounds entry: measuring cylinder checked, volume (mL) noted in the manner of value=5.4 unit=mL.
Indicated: value=8.8 unit=mL
